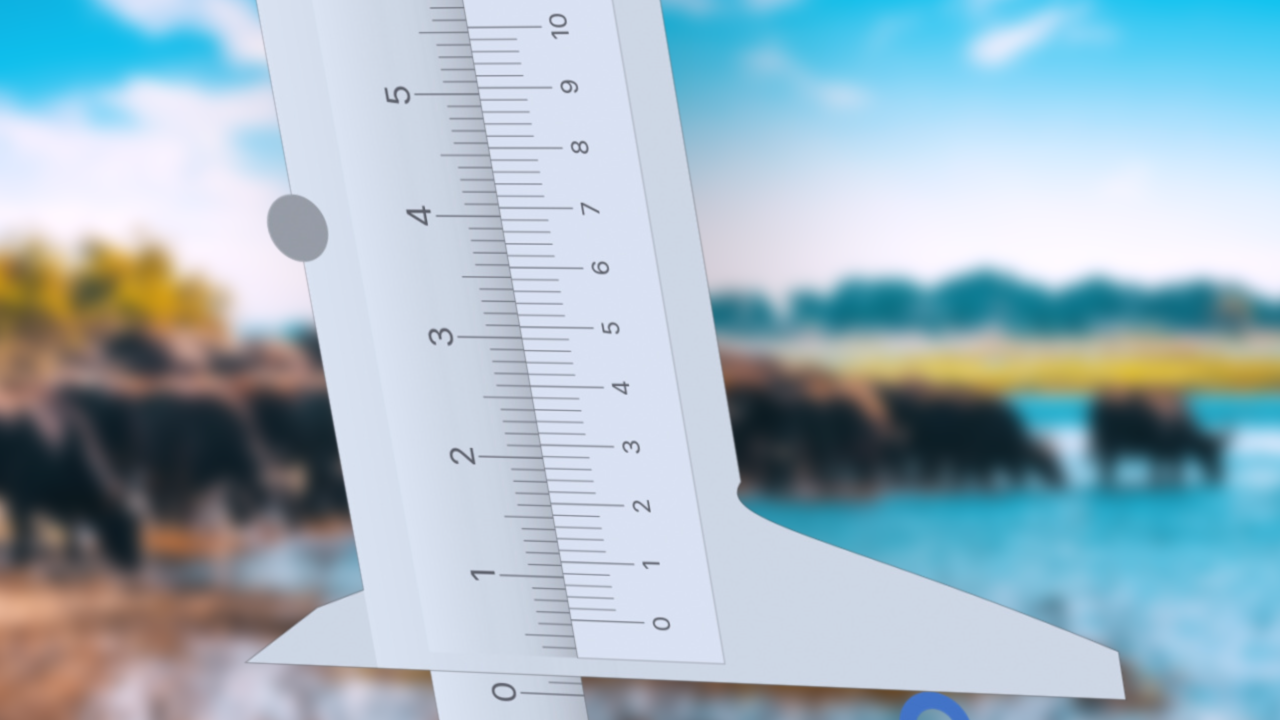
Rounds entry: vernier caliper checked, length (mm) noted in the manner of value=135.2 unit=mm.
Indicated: value=6.4 unit=mm
